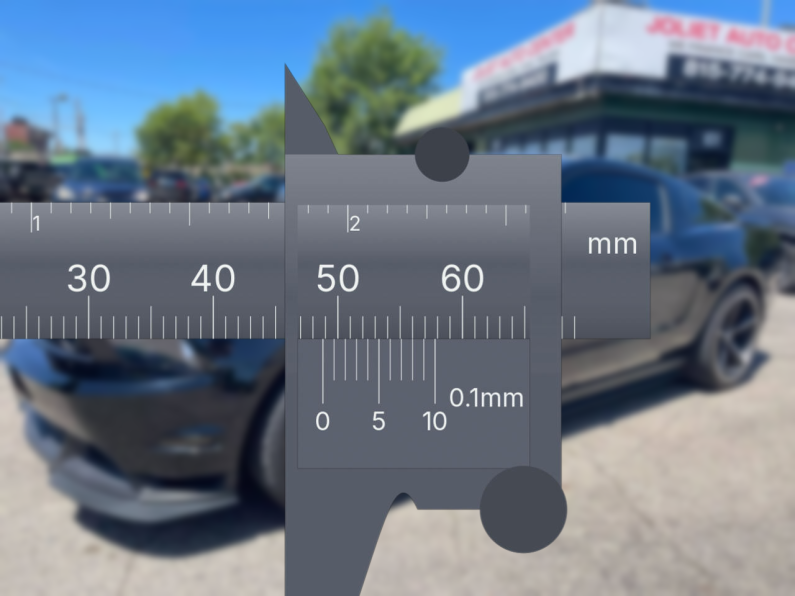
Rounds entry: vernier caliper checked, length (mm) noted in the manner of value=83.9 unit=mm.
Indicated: value=48.8 unit=mm
